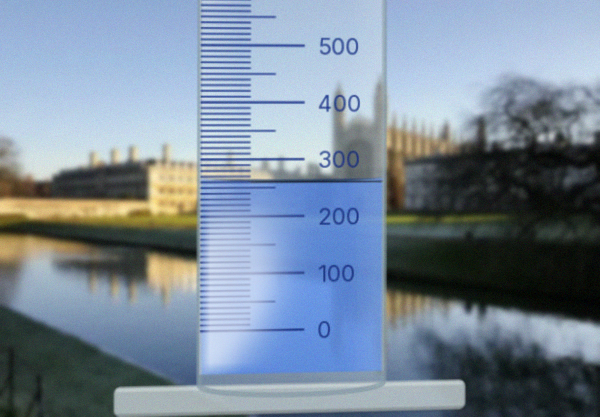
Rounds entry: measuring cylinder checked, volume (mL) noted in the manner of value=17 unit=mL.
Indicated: value=260 unit=mL
